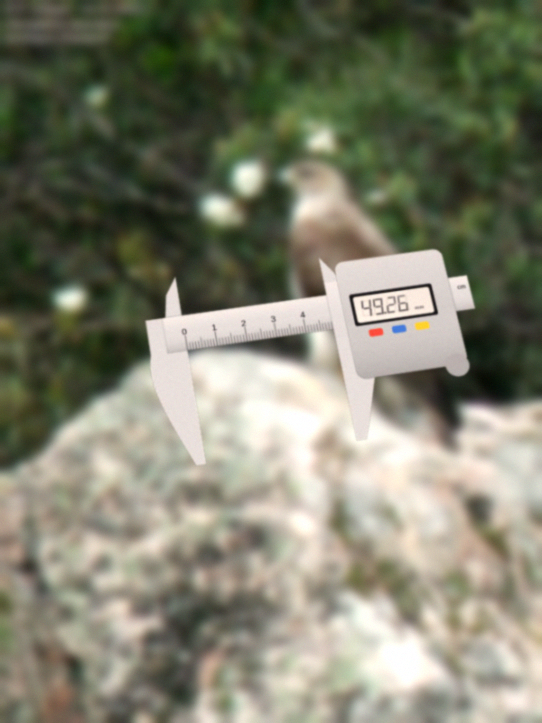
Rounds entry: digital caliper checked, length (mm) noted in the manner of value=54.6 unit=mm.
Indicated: value=49.26 unit=mm
